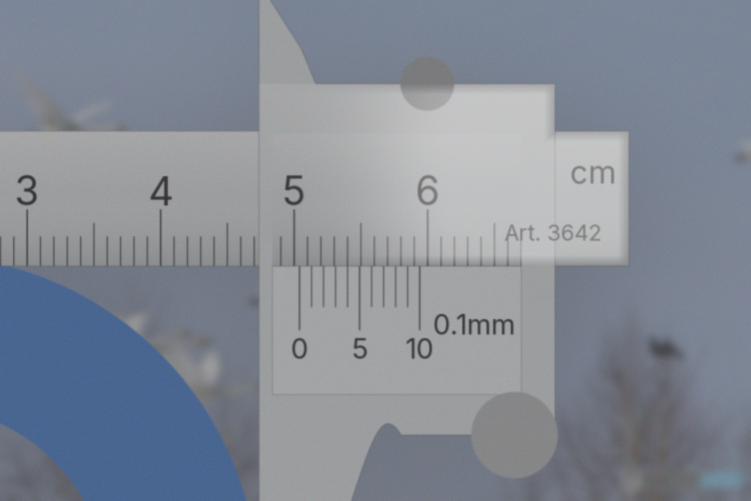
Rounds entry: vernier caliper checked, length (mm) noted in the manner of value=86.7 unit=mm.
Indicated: value=50.4 unit=mm
